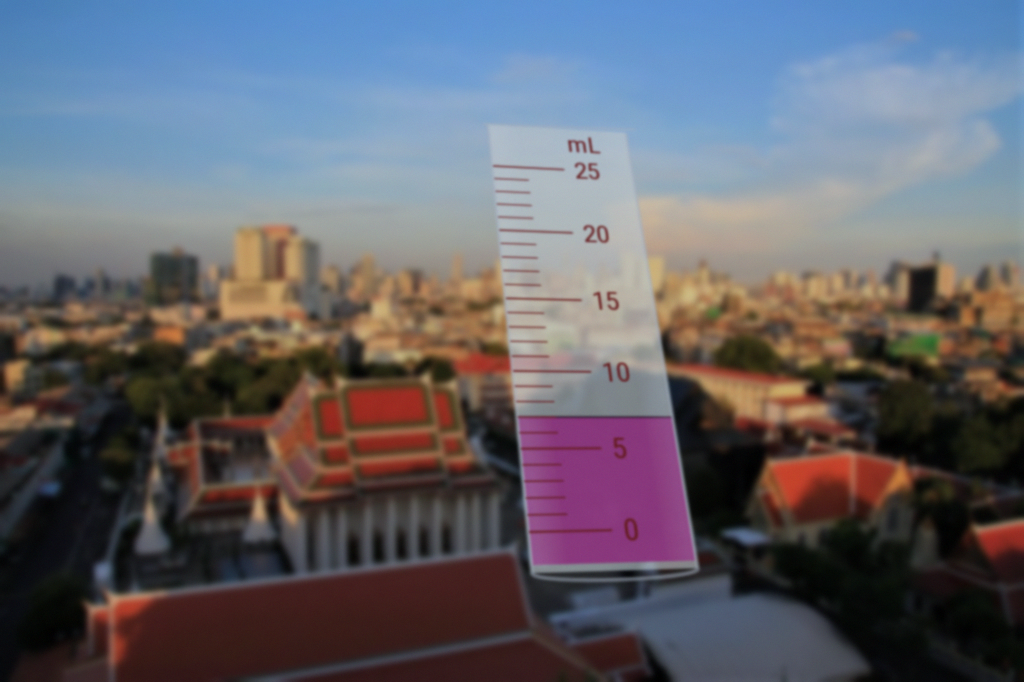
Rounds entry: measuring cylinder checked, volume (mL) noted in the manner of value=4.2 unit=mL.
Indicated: value=7 unit=mL
